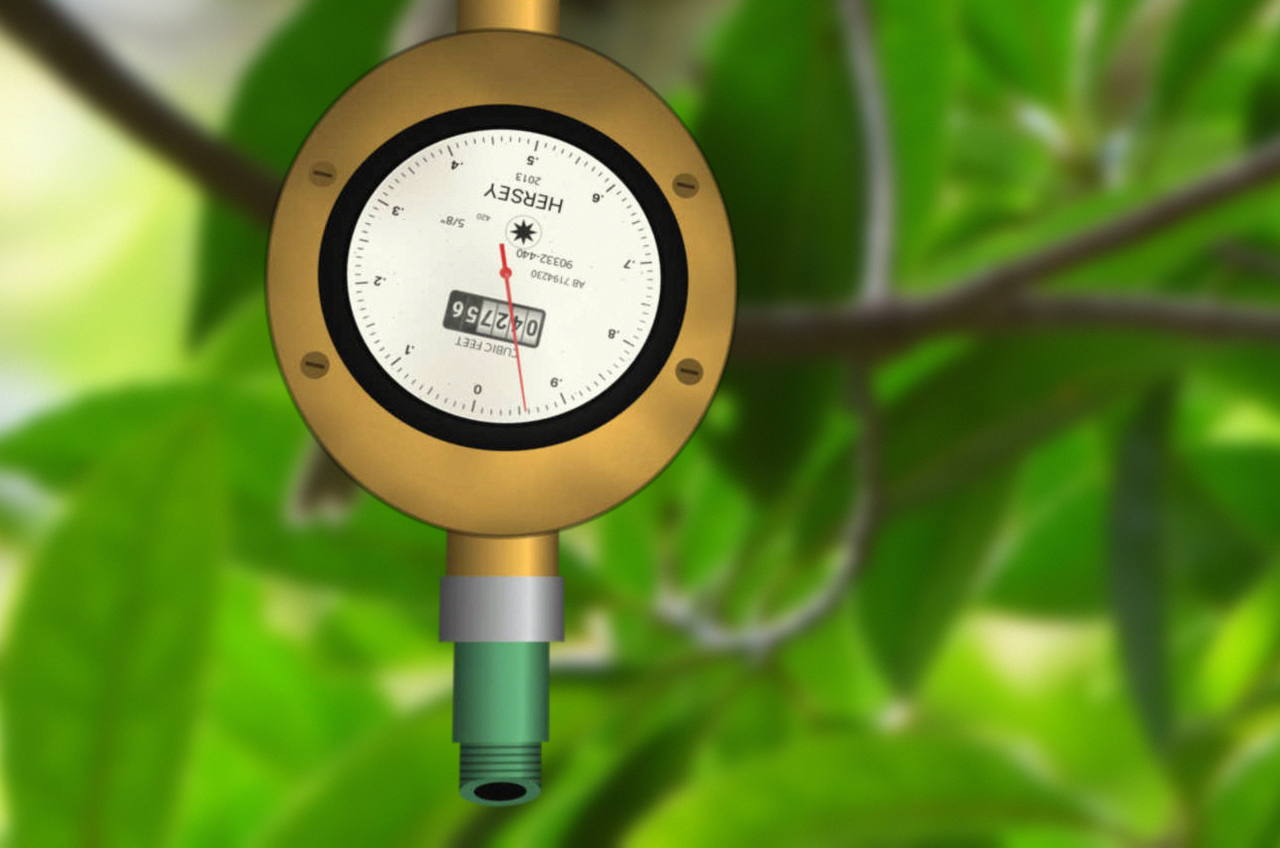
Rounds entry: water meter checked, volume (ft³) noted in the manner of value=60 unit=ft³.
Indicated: value=42755.94 unit=ft³
